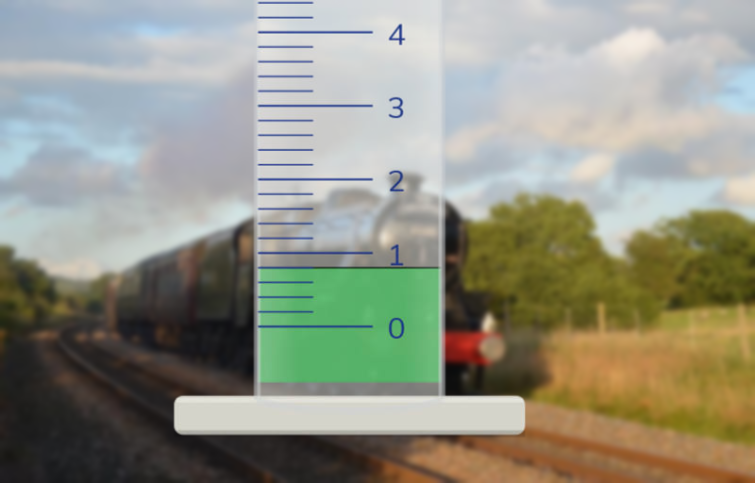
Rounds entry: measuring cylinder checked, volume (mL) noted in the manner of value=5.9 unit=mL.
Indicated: value=0.8 unit=mL
